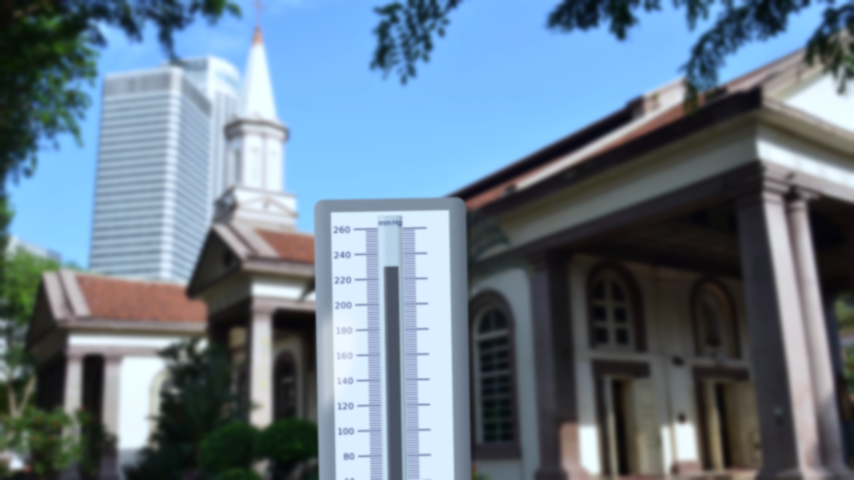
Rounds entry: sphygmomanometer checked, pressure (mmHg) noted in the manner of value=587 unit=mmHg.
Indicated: value=230 unit=mmHg
